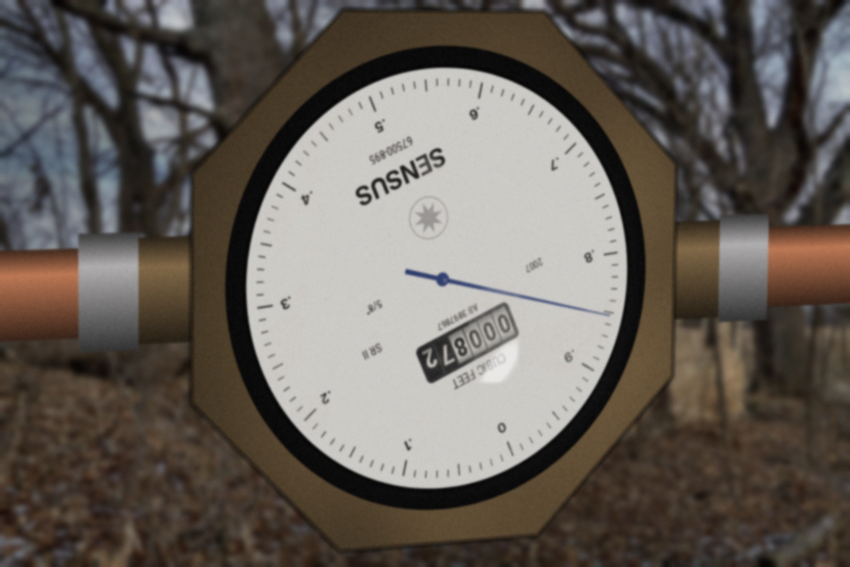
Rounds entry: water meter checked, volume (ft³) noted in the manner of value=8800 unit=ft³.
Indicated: value=871.85 unit=ft³
